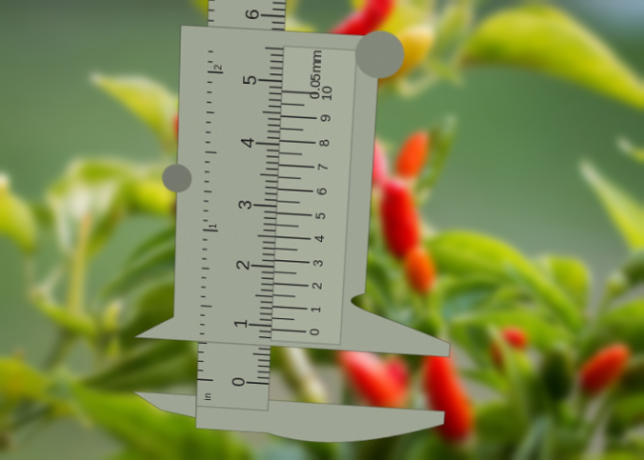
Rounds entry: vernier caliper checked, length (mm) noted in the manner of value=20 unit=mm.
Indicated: value=9.4 unit=mm
